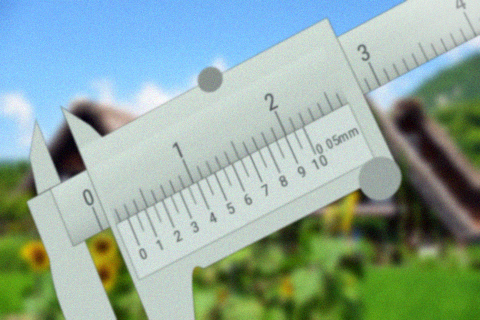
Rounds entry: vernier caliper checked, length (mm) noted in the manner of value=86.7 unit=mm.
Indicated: value=2.8 unit=mm
